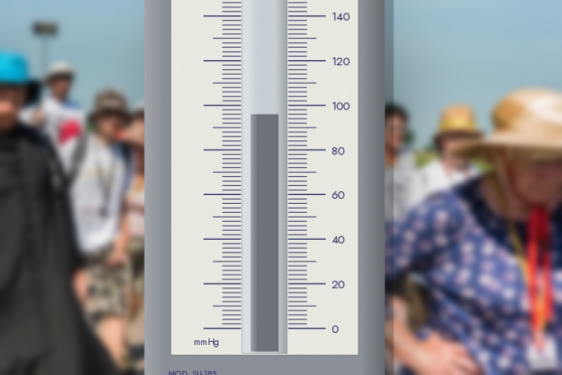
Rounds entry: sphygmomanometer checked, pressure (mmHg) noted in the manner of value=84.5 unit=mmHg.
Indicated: value=96 unit=mmHg
